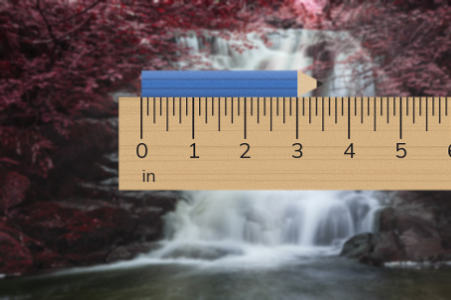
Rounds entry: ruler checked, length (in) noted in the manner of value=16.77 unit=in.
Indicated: value=3.5 unit=in
